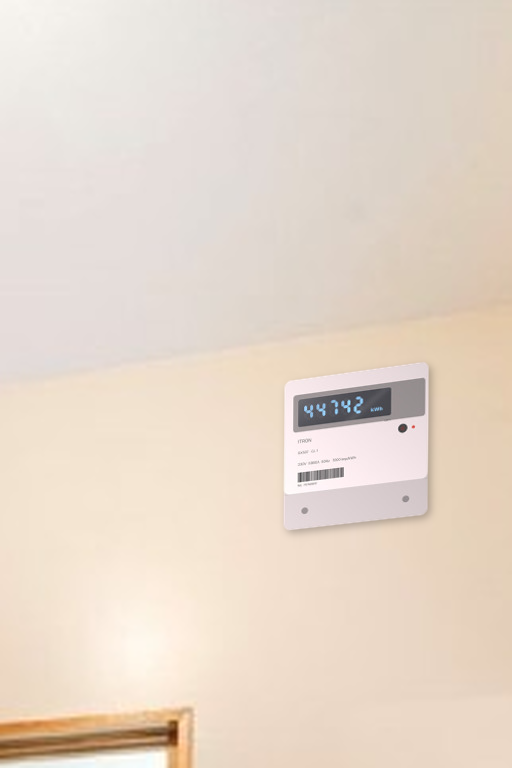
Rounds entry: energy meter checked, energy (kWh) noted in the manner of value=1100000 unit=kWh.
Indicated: value=44742 unit=kWh
